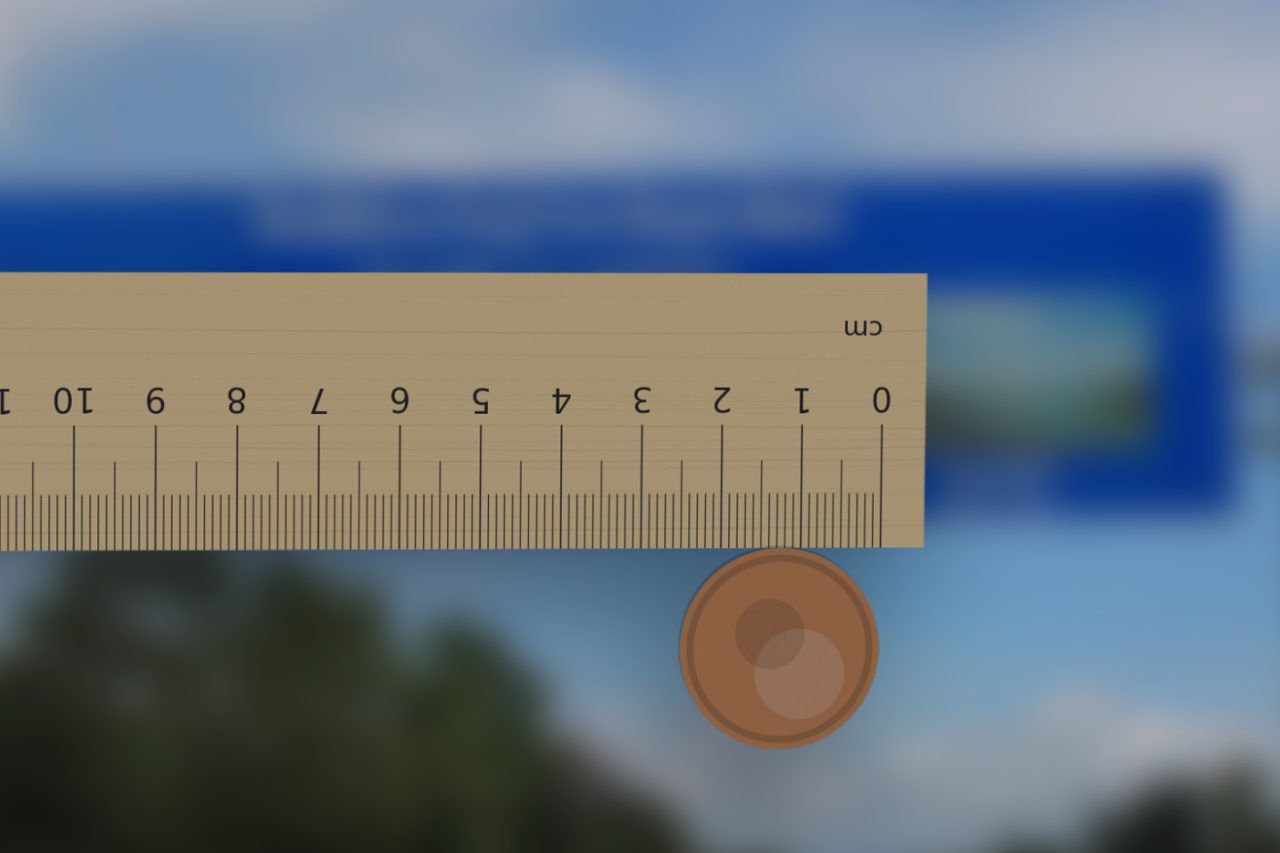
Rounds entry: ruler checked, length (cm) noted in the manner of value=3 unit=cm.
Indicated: value=2.5 unit=cm
